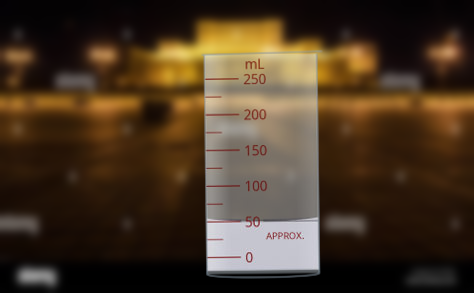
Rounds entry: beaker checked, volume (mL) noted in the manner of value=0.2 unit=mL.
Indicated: value=50 unit=mL
